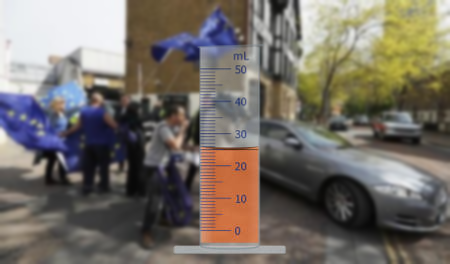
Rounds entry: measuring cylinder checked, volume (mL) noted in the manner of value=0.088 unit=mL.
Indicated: value=25 unit=mL
